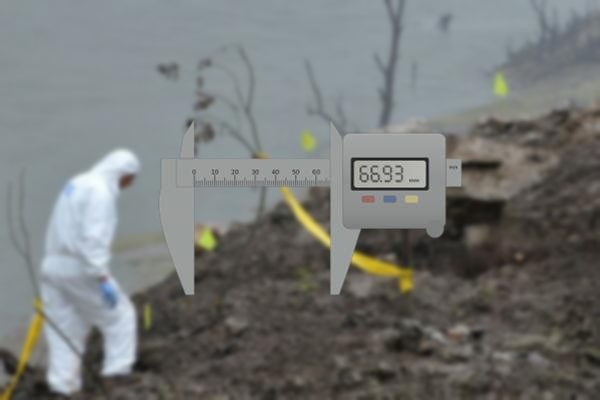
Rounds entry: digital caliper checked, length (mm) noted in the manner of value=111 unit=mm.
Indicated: value=66.93 unit=mm
